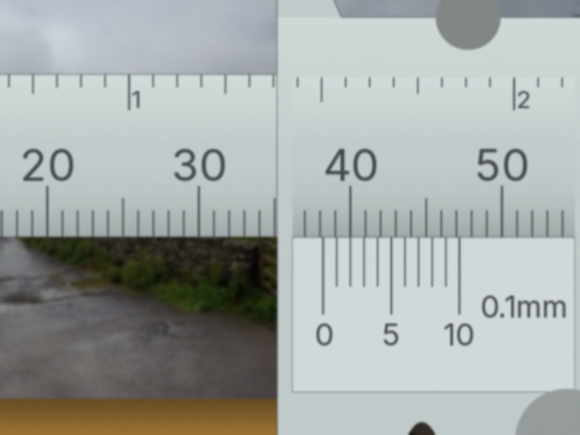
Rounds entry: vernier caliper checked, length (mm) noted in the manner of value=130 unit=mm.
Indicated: value=38.2 unit=mm
